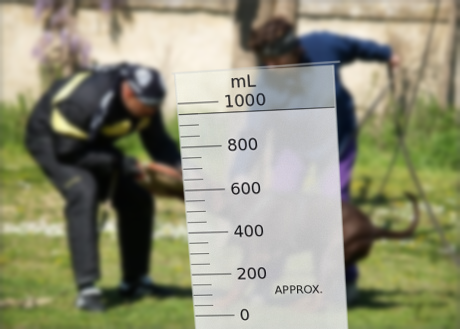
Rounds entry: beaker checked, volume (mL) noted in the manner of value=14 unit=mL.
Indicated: value=950 unit=mL
